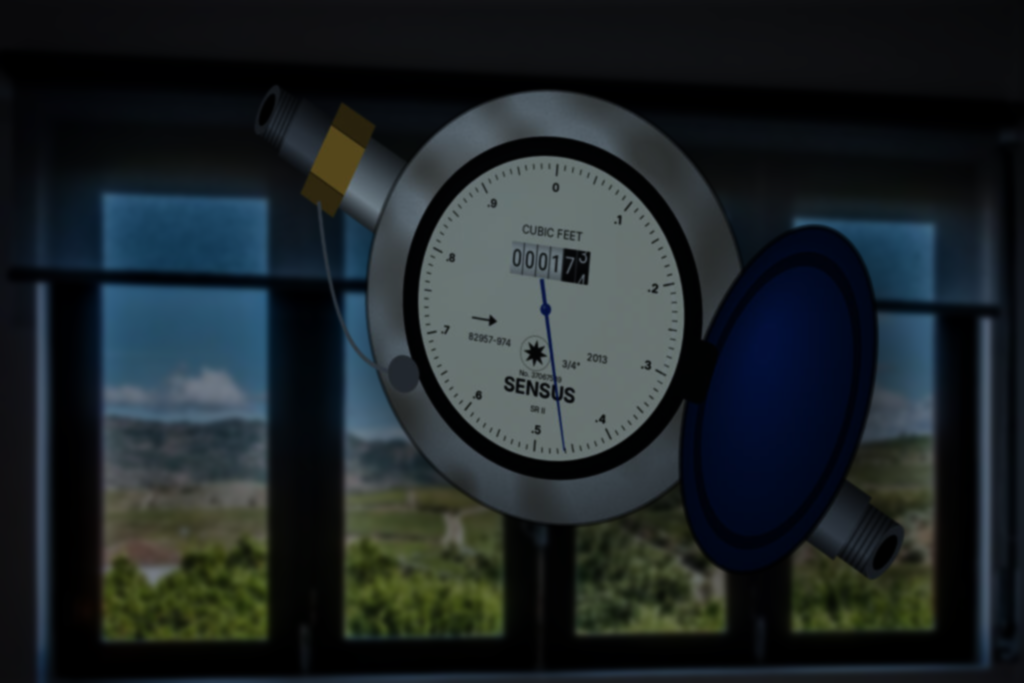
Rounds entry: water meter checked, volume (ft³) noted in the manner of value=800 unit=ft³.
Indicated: value=173.46 unit=ft³
